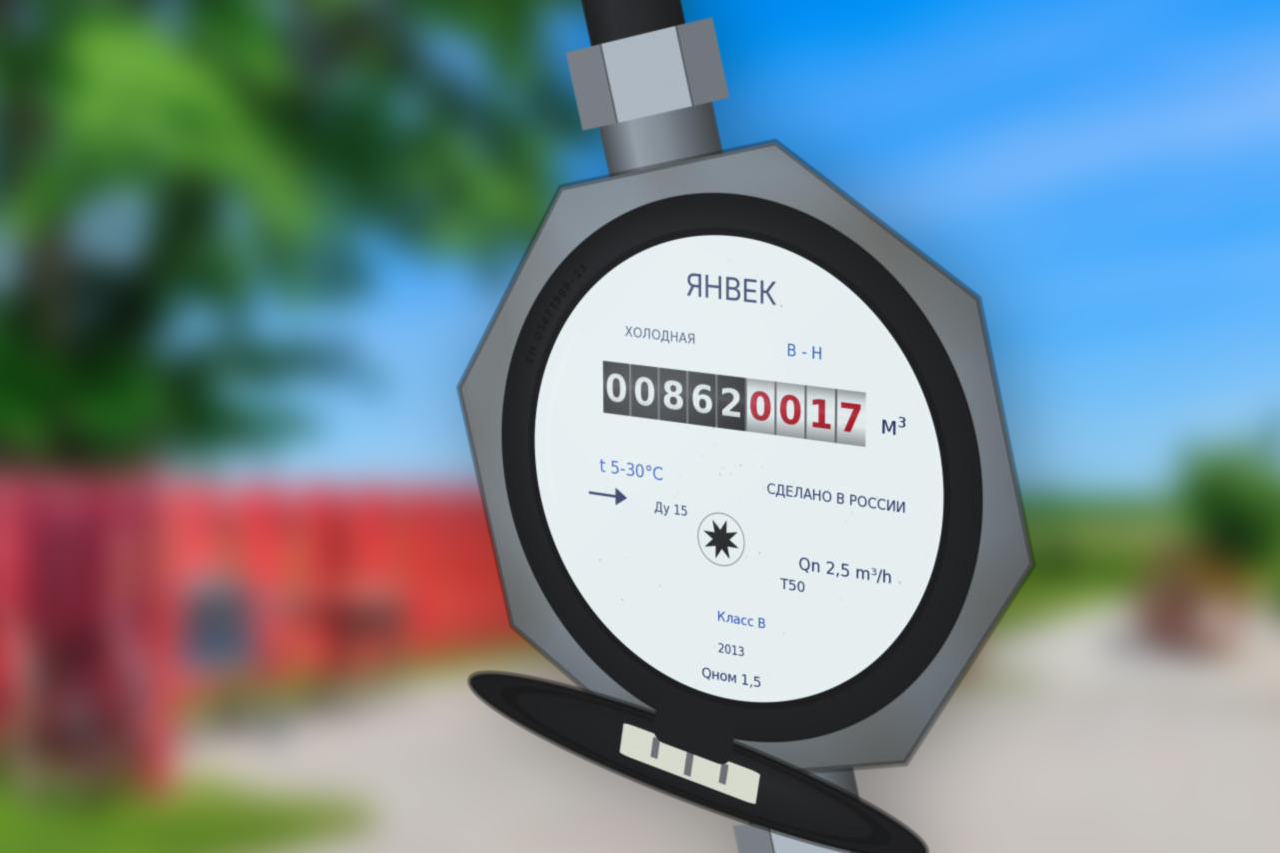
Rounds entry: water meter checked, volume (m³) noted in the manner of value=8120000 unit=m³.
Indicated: value=862.0017 unit=m³
